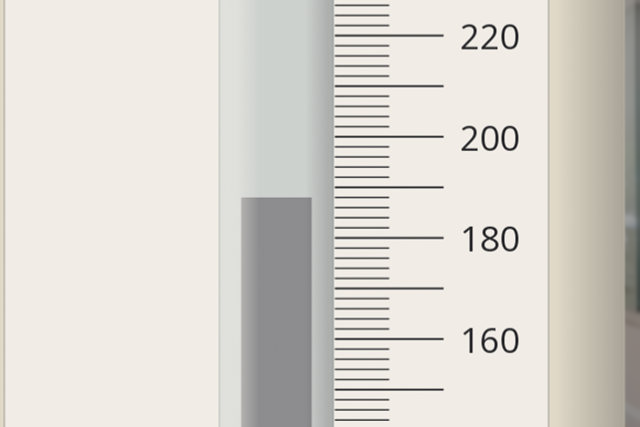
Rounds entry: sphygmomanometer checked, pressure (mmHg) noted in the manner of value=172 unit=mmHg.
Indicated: value=188 unit=mmHg
